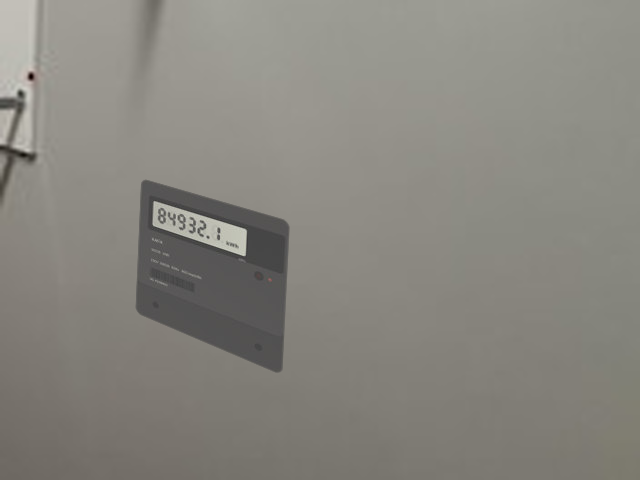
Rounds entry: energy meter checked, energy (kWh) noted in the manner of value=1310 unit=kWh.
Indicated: value=84932.1 unit=kWh
